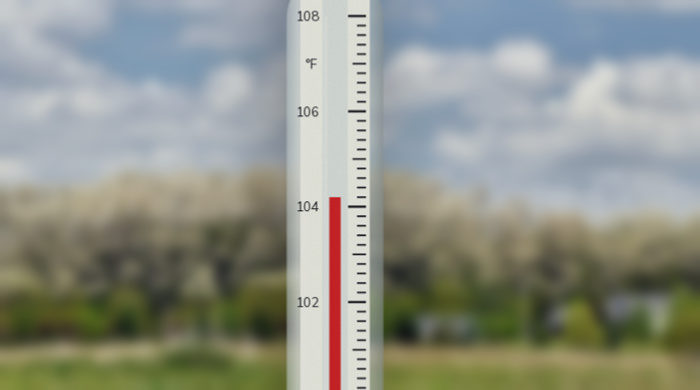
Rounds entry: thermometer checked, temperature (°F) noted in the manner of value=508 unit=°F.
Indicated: value=104.2 unit=°F
